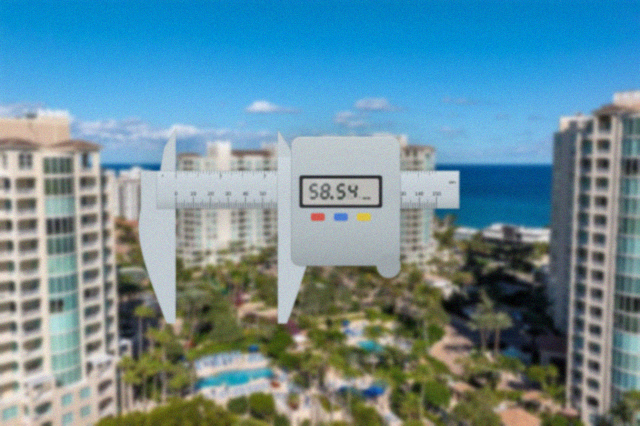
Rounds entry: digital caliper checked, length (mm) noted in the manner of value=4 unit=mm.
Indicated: value=58.54 unit=mm
